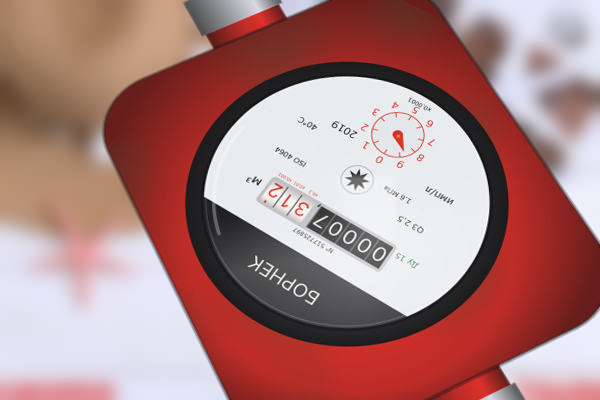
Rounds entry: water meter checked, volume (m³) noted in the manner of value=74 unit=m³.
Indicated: value=7.3118 unit=m³
